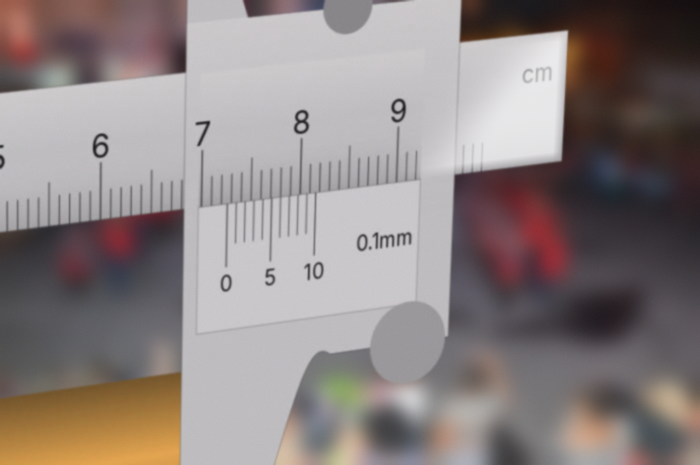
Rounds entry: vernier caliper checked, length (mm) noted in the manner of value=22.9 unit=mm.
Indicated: value=72.6 unit=mm
